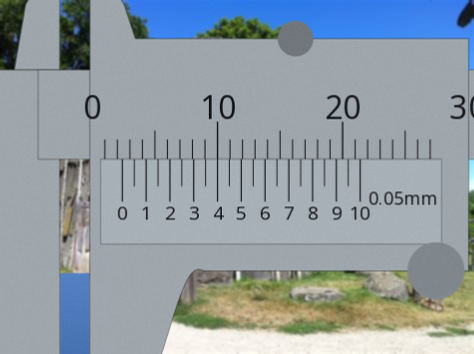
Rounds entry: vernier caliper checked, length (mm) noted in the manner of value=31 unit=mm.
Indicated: value=2.4 unit=mm
